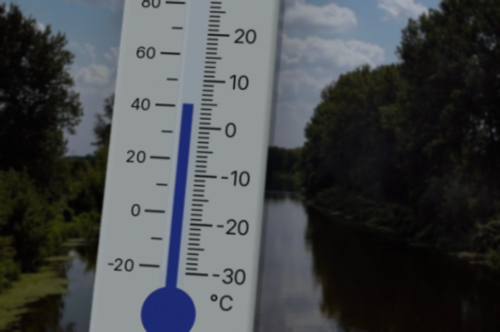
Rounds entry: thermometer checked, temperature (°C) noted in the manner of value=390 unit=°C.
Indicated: value=5 unit=°C
